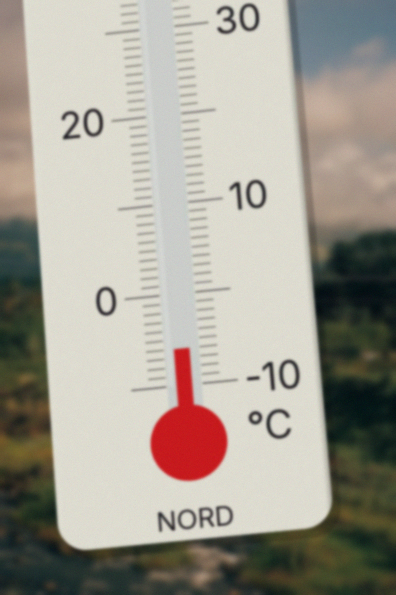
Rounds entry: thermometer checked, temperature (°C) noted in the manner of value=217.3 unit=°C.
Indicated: value=-6 unit=°C
